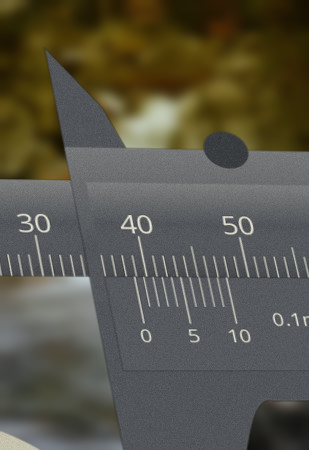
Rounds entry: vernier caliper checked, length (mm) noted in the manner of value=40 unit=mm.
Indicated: value=38.8 unit=mm
